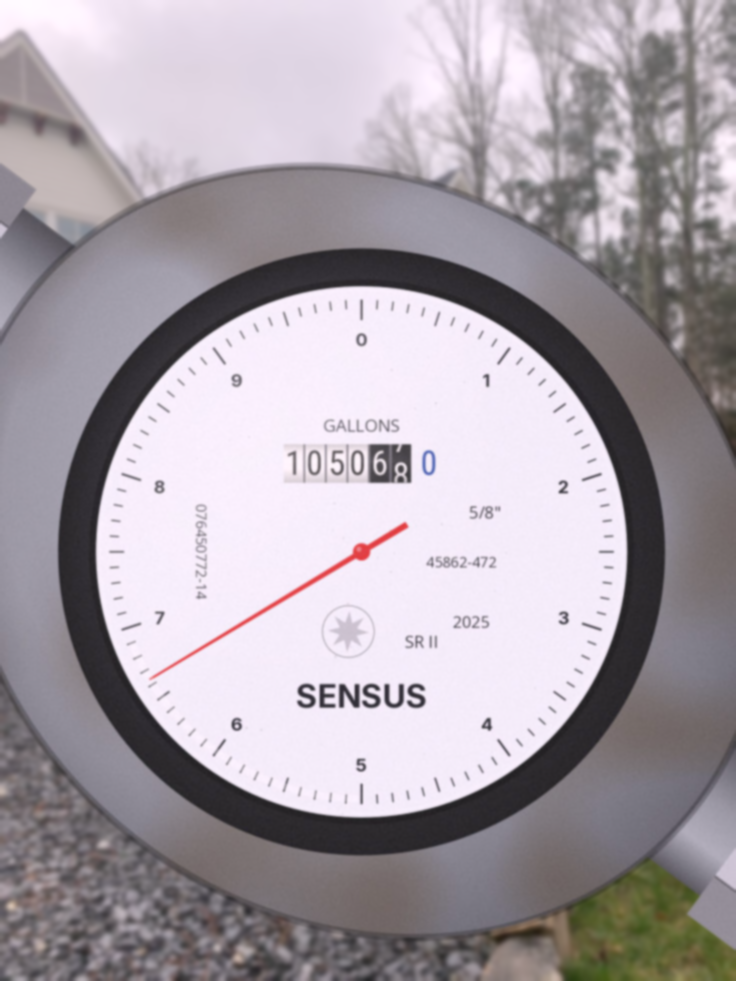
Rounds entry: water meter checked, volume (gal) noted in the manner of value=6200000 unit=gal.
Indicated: value=1050676.6 unit=gal
